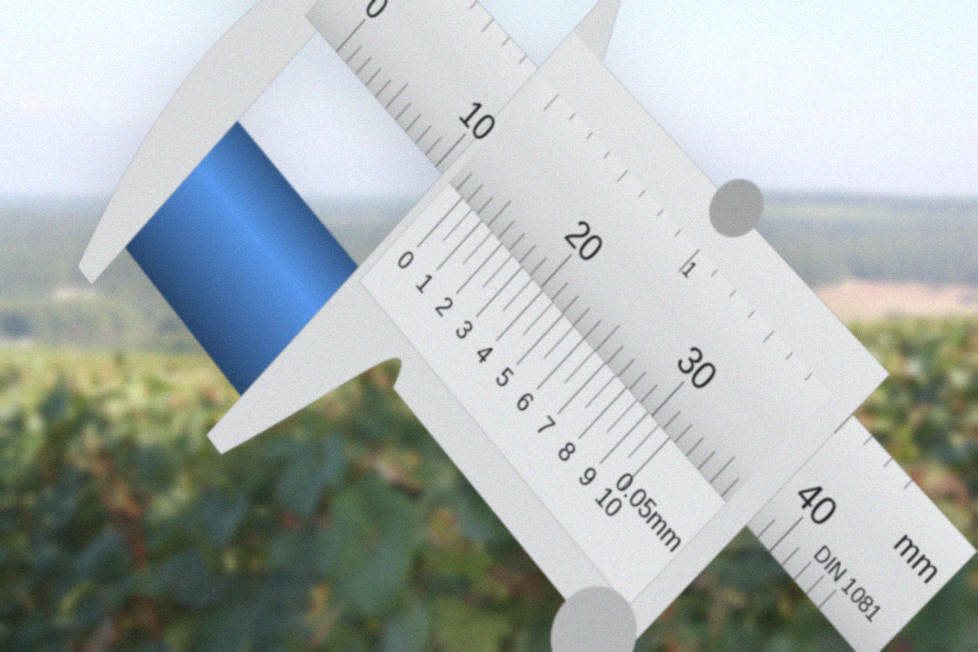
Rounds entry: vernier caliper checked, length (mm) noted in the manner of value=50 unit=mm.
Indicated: value=12.6 unit=mm
